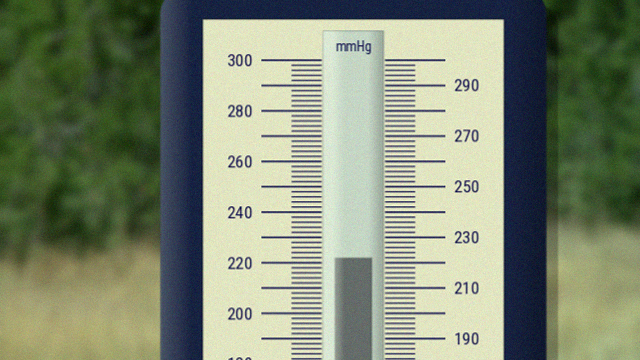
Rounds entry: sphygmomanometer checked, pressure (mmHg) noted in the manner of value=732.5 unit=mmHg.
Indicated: value=222 unit=mmHg
